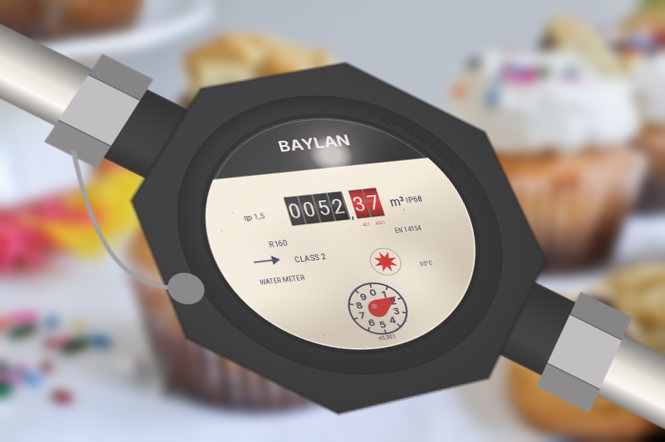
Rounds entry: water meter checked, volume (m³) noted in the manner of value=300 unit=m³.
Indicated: value=52.371 unit=m³
